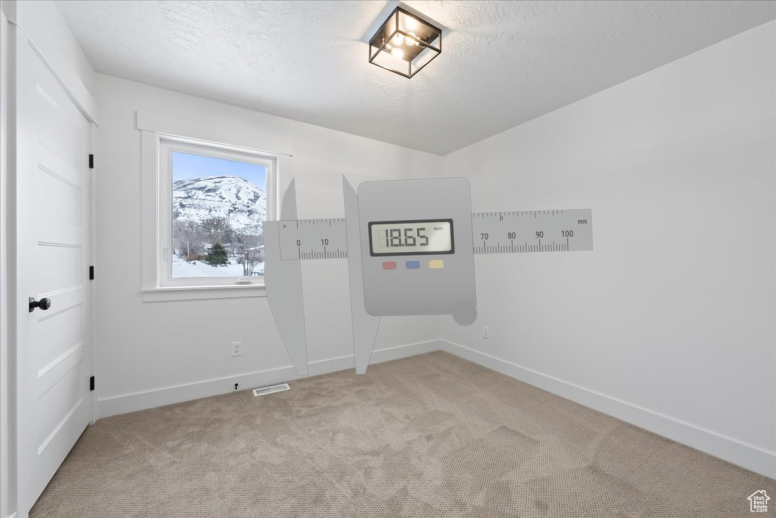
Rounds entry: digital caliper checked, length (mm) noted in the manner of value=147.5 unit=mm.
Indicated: value=18.65 unit=mm
